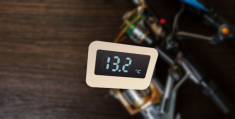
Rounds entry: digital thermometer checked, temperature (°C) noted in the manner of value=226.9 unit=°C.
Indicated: value=13.2 unit=°C
